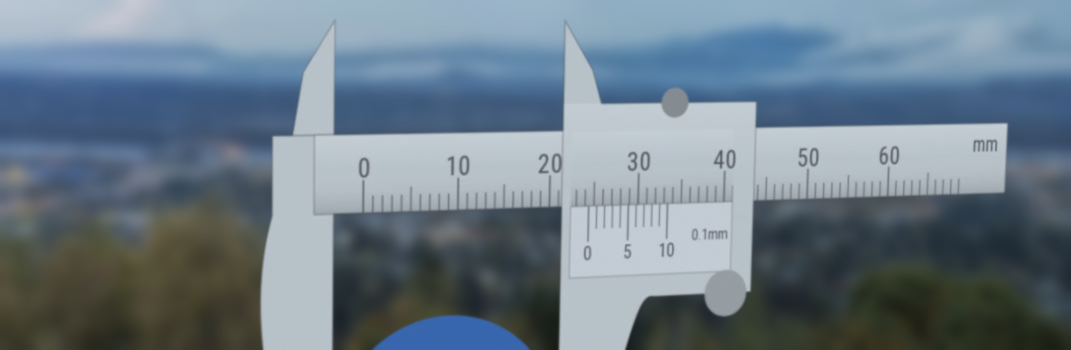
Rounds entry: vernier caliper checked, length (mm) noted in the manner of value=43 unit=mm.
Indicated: value=24.4 unit=mm
